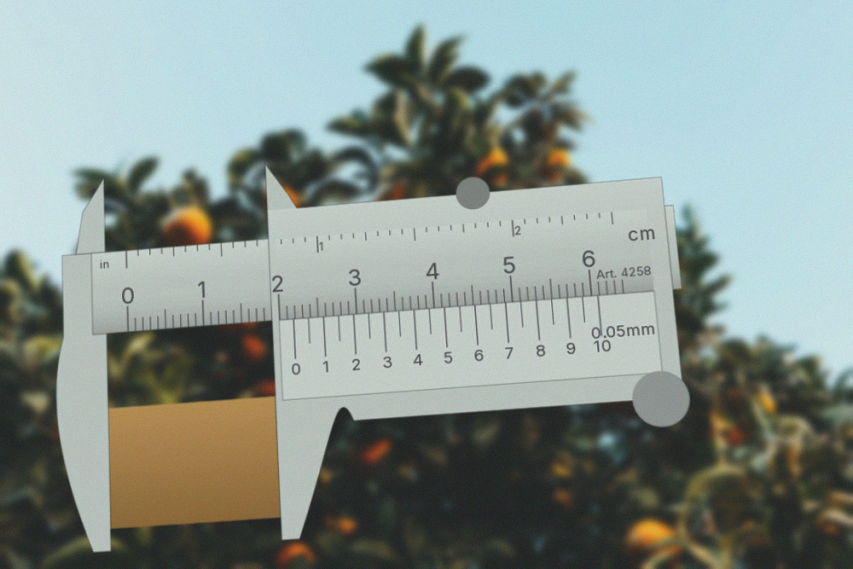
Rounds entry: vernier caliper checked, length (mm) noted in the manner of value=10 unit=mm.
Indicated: value=21.8 unit=mm
